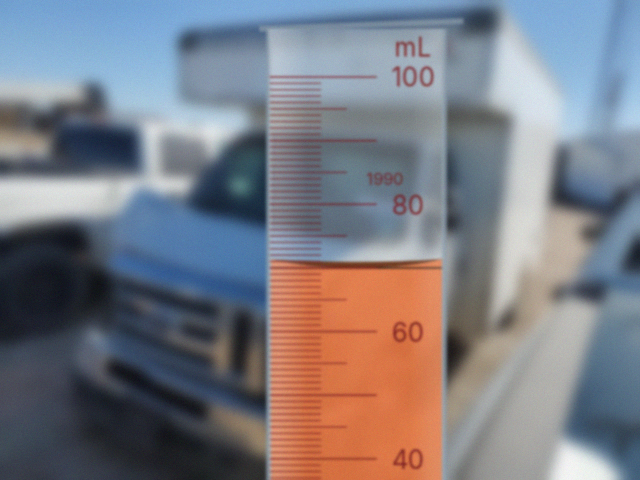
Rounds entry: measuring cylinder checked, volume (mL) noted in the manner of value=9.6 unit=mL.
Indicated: value=70 unit=mL
